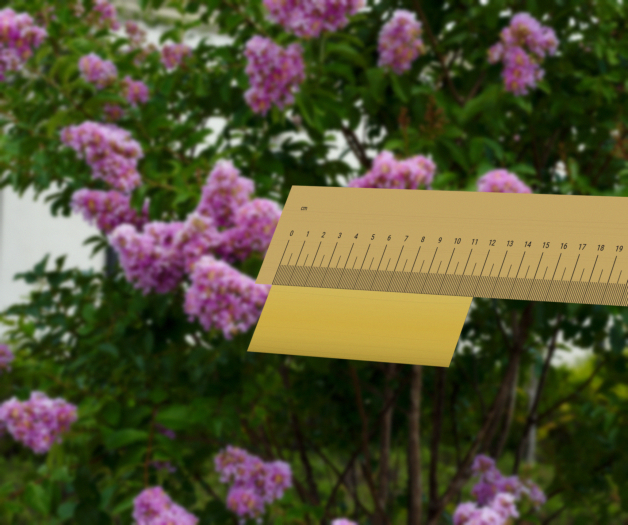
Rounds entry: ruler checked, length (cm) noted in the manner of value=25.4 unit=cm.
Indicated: value=12 unit=cm
